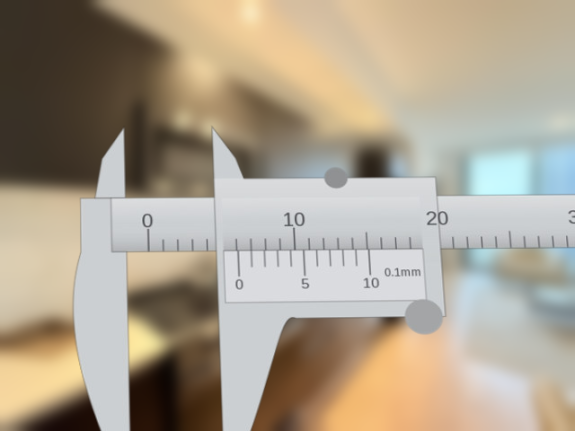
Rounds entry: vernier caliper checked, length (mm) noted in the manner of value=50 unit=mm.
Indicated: value=6.1 unit=mm
